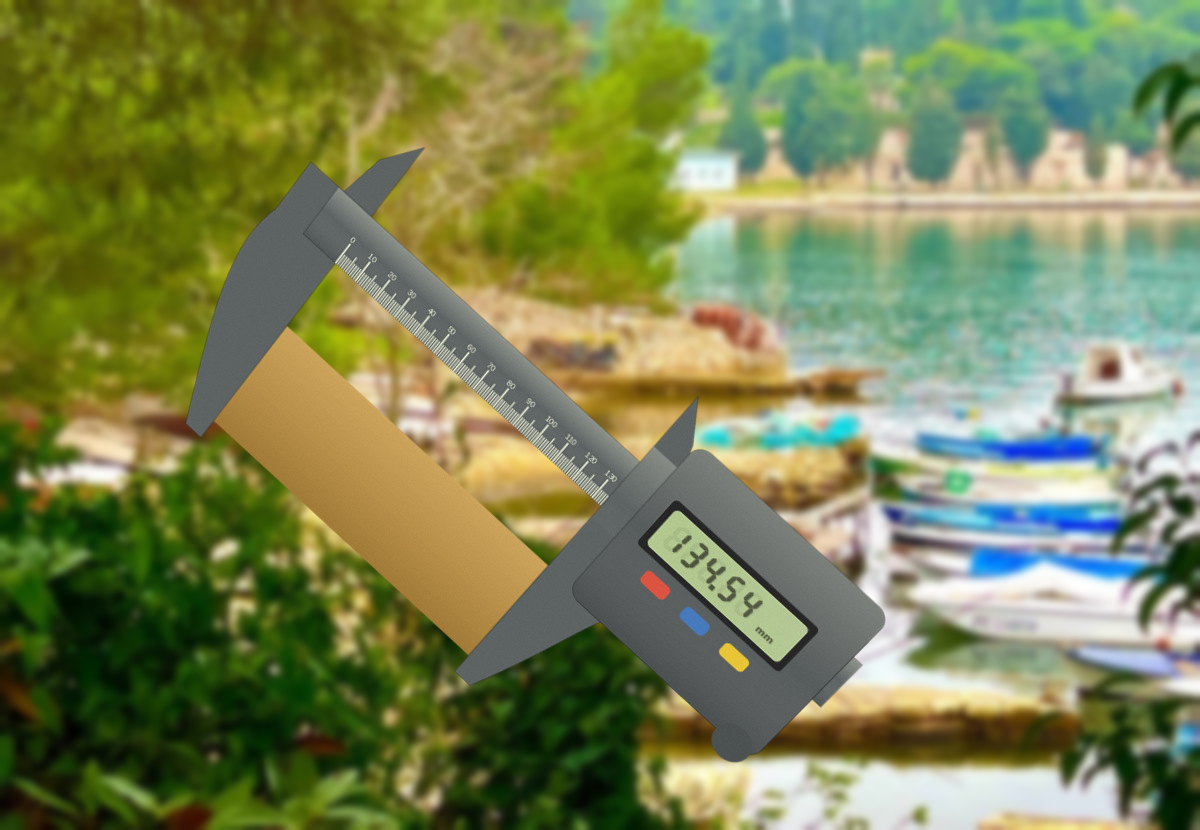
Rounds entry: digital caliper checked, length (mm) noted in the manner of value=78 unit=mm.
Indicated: value=134.54 unit=mm
